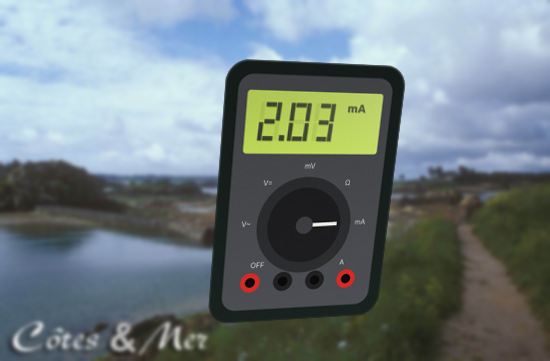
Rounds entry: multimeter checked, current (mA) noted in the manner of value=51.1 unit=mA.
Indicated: value=2.03 unit=mA
